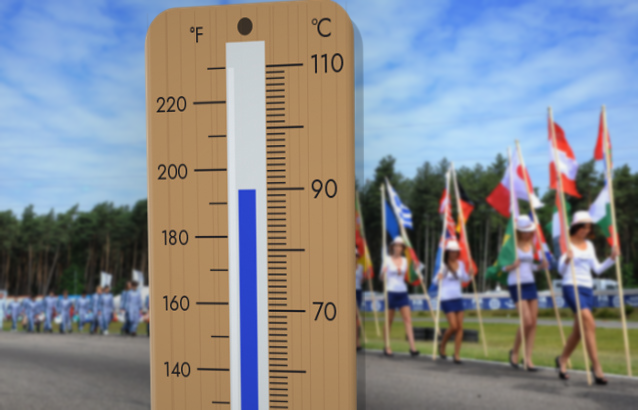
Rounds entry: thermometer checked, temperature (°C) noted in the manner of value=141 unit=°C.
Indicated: value=90 unit=°C
